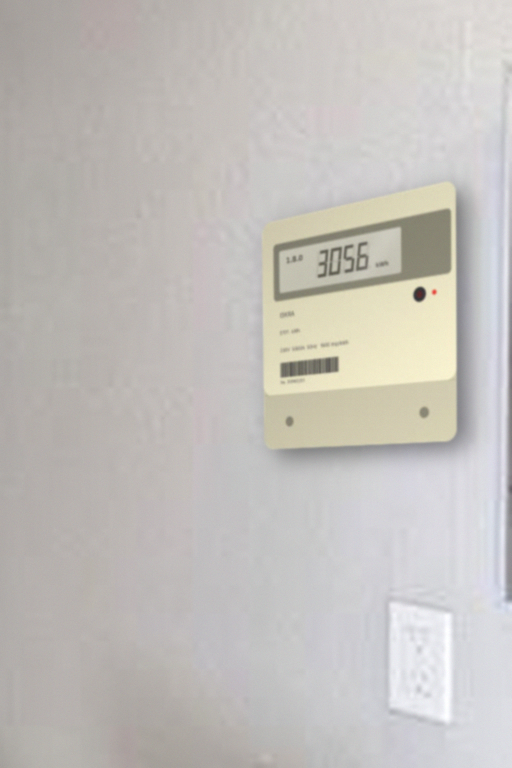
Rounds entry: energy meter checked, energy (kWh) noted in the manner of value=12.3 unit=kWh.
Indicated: value=3056 unit=kWh
